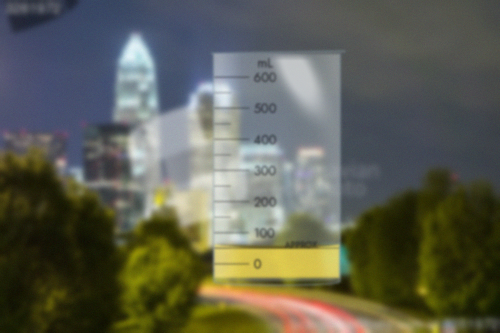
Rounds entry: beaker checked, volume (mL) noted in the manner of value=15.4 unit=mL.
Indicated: value=50 unit=mL
